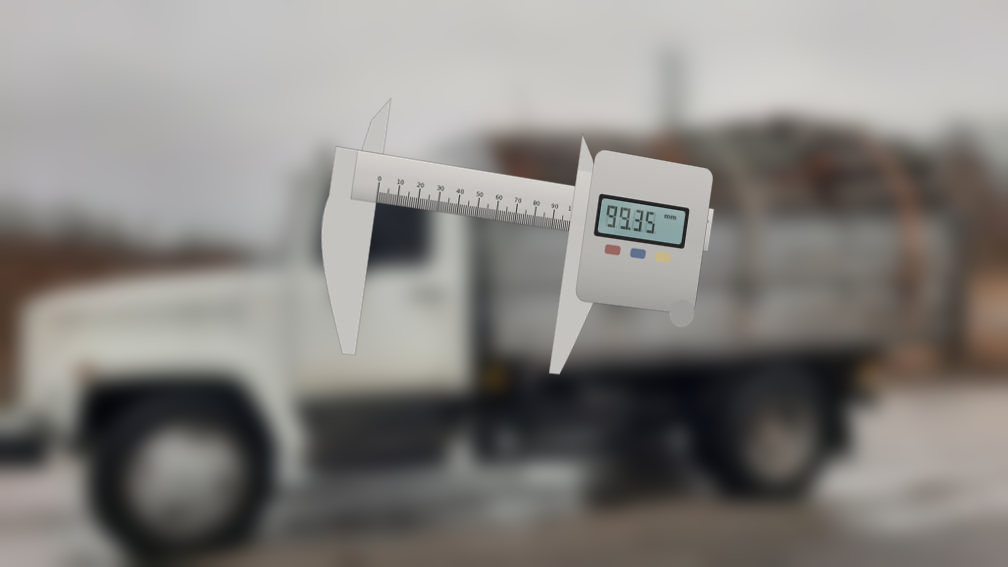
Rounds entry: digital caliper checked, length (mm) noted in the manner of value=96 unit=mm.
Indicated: value=99.35 unit=mm
